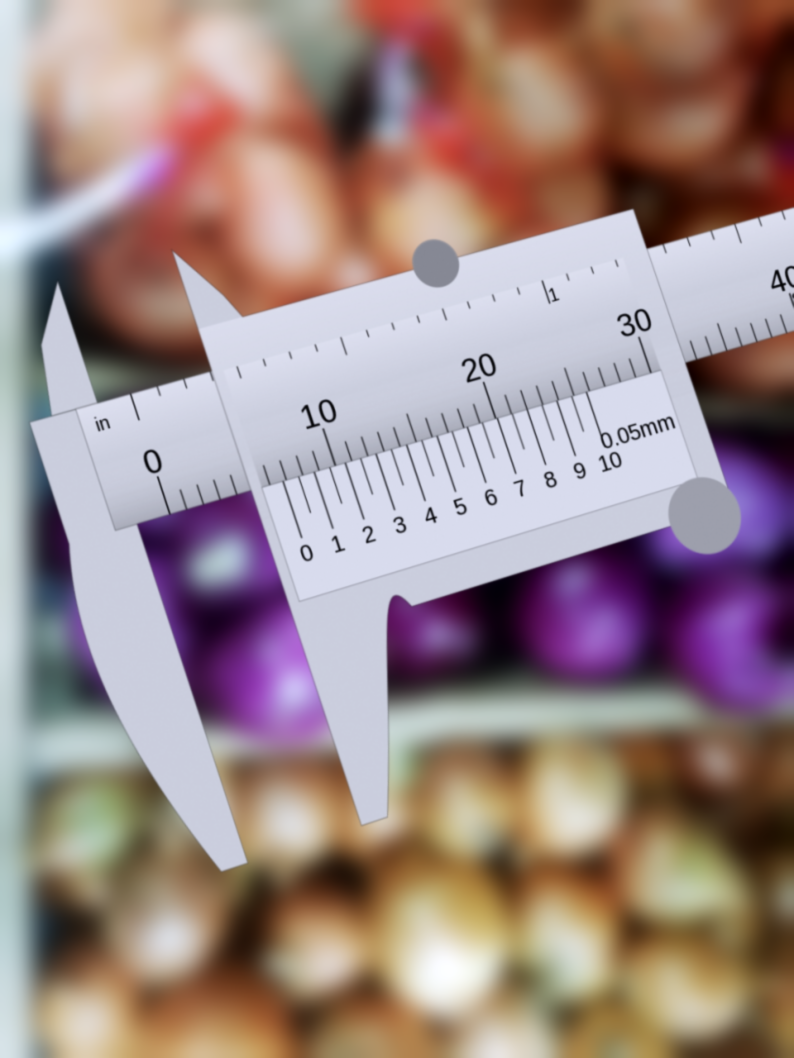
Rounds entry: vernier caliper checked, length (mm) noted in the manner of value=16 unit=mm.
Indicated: value=6.8 unit=mm
